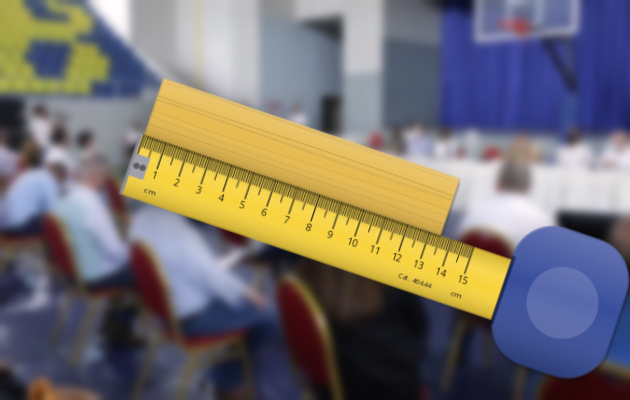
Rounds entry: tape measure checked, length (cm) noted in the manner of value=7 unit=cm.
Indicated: value=13.5 unit=cm
